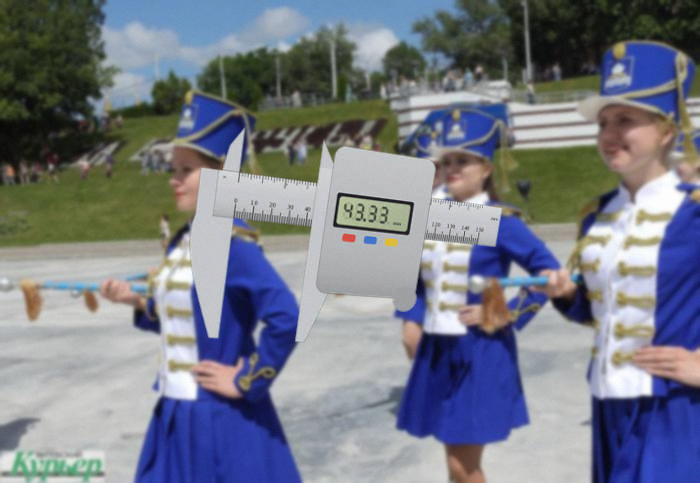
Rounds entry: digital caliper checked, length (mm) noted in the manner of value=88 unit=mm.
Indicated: value=43.33 unit=mm
